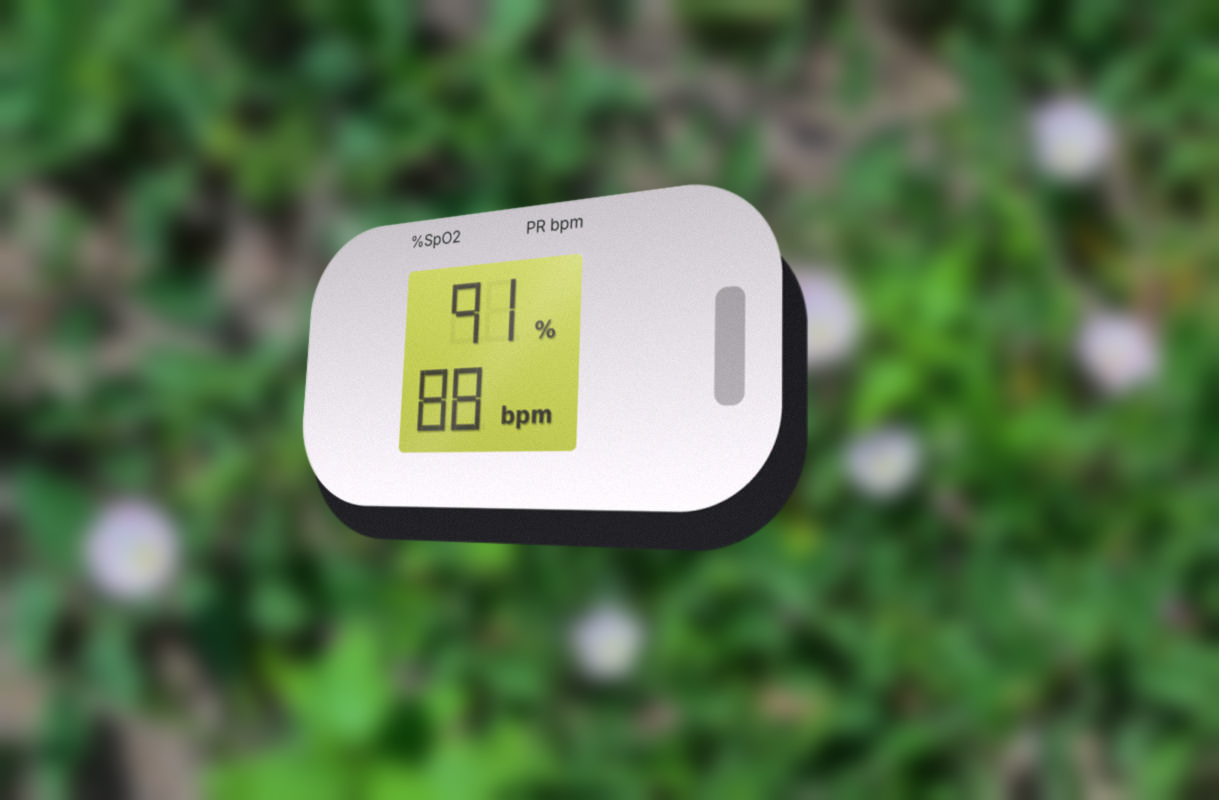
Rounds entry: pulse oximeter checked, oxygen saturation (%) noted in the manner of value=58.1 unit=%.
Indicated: value=91 unit=%
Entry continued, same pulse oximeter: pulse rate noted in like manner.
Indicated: value=88 unit=bpm
